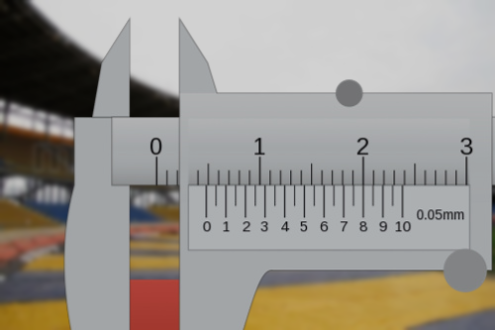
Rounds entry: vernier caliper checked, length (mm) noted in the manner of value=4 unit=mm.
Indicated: value=4.8 unit=mm
